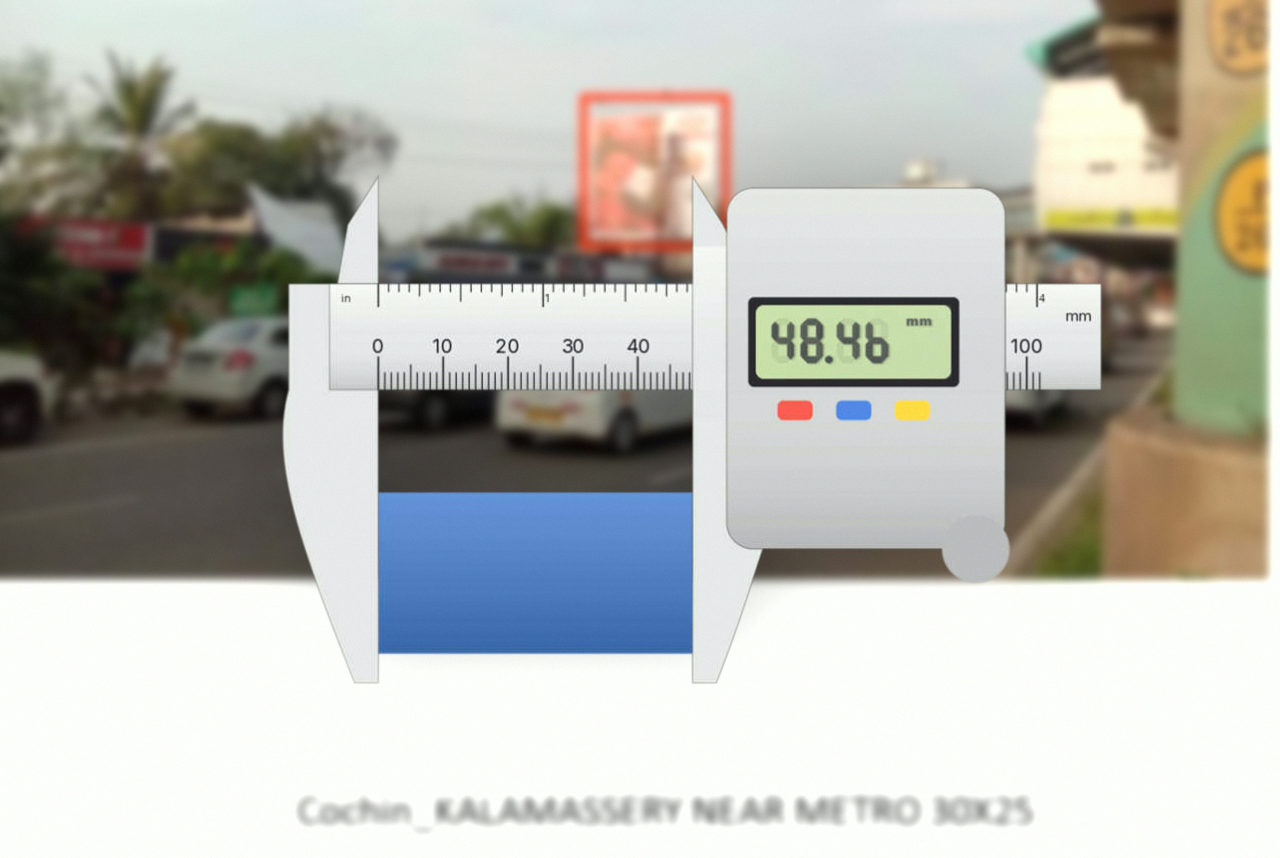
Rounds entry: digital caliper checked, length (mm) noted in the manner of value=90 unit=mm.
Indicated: value=48.46 unit=mm
